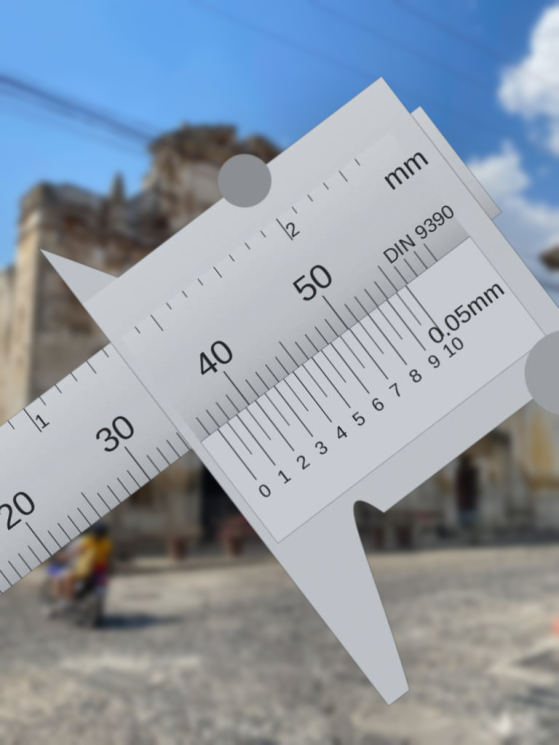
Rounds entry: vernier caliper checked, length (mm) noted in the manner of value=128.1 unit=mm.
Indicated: value=36.8 unit=mm
